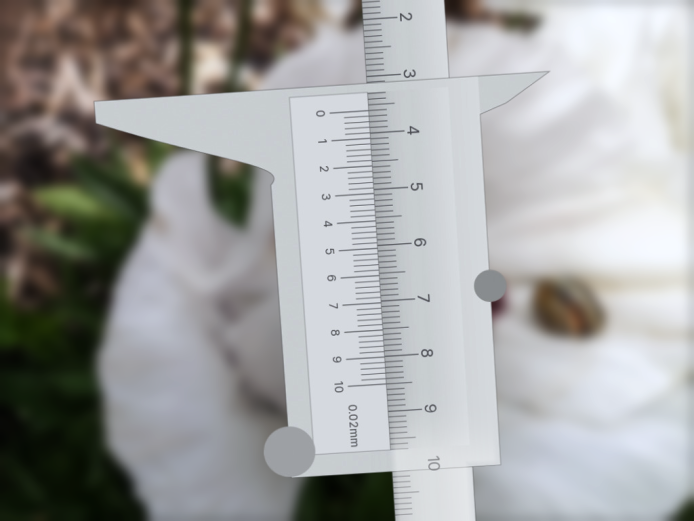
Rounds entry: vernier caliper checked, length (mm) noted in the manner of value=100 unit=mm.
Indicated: value=36.0 unit=mm
